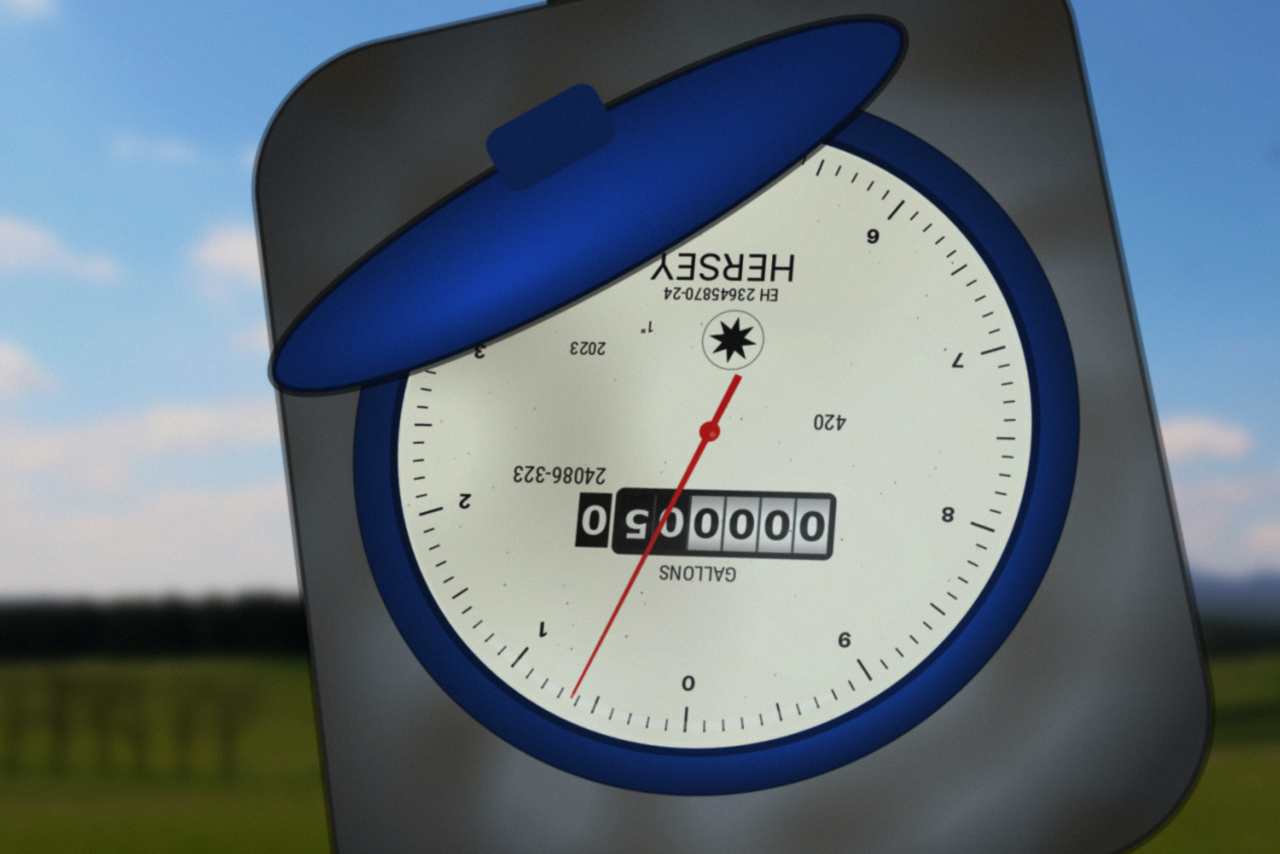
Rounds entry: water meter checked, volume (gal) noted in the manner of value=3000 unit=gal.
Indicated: value=50.6 unit=gal
